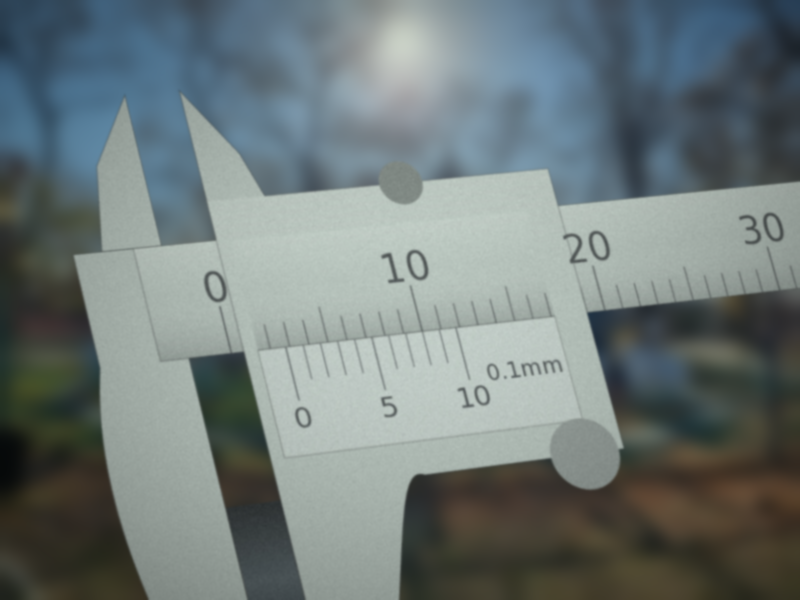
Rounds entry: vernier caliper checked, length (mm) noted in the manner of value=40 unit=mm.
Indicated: value=2.8 unit=mm
